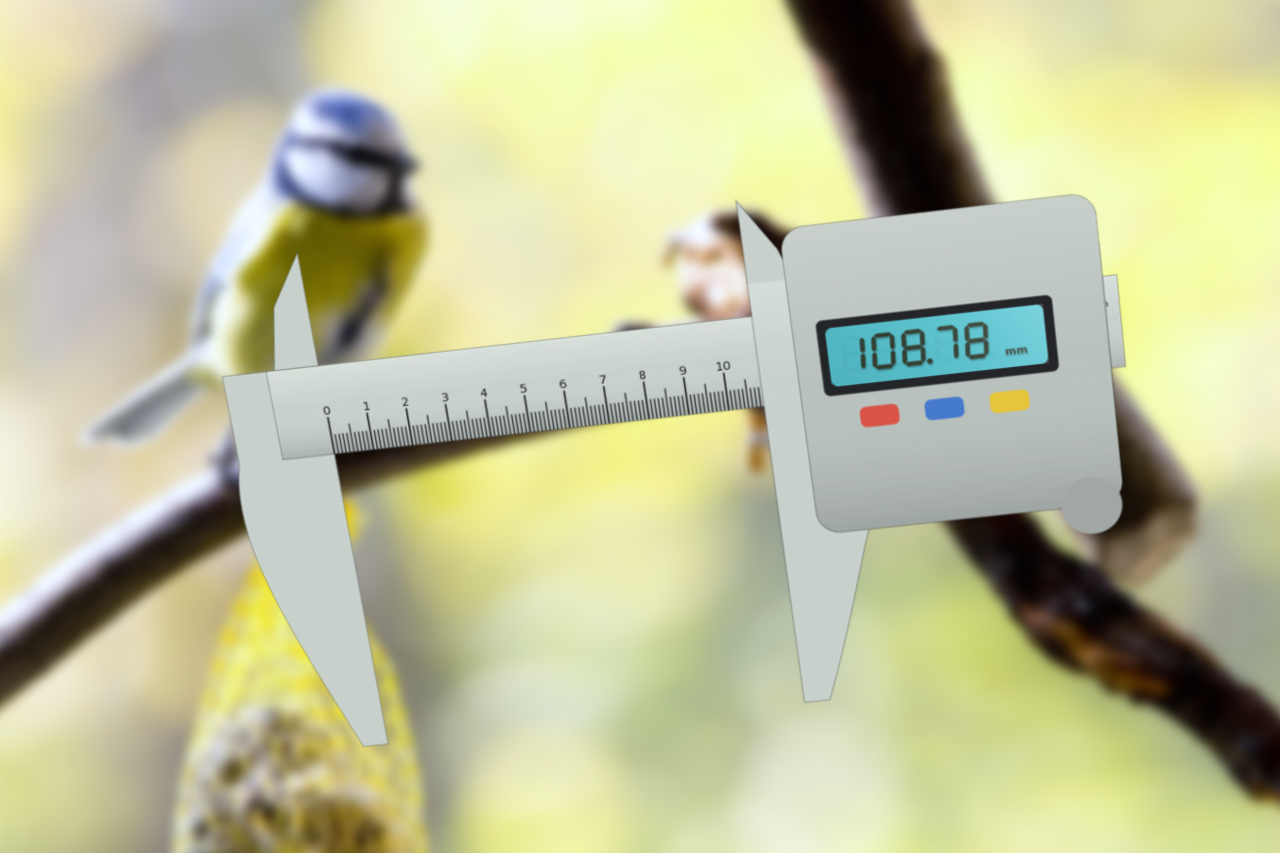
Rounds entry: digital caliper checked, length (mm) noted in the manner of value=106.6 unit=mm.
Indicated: value=108.78 unit=mm
